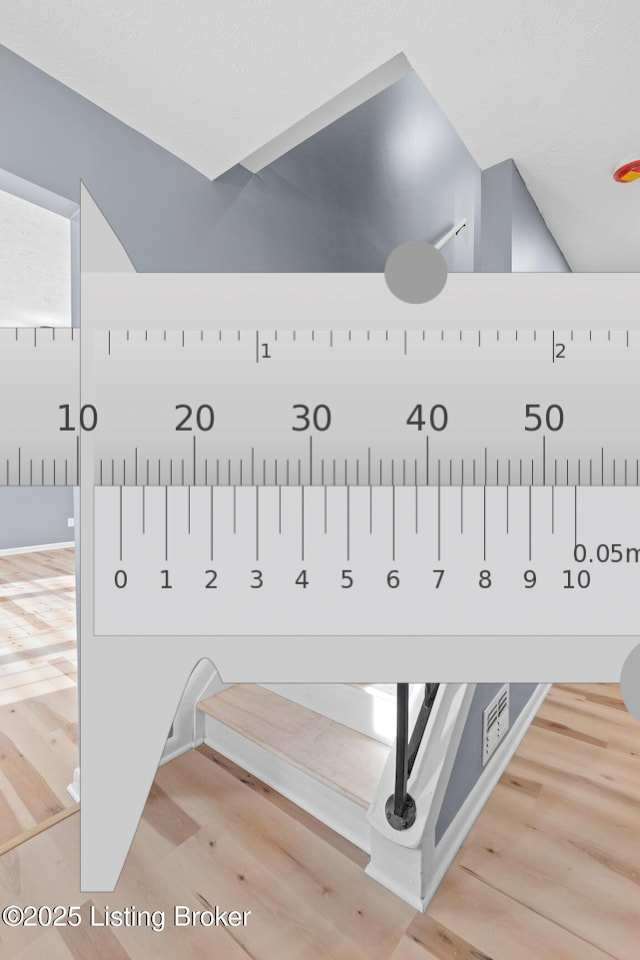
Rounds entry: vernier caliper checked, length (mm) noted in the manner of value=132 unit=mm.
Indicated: value=13.7 unit=mm
